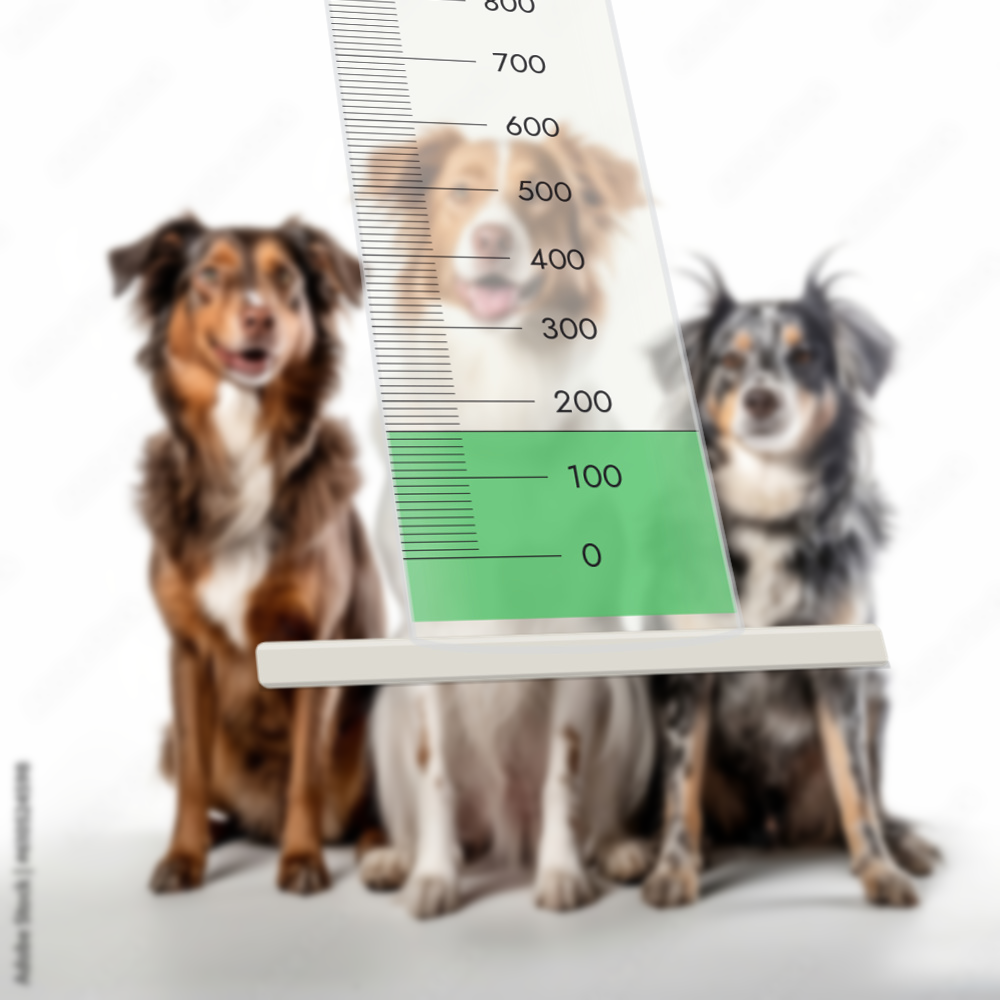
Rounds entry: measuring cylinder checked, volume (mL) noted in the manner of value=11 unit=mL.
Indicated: value=160 unit=mL
